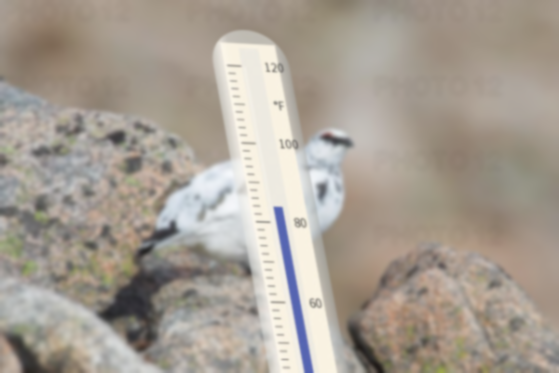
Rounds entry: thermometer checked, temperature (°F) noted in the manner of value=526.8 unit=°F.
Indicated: value=84 unit=°F
